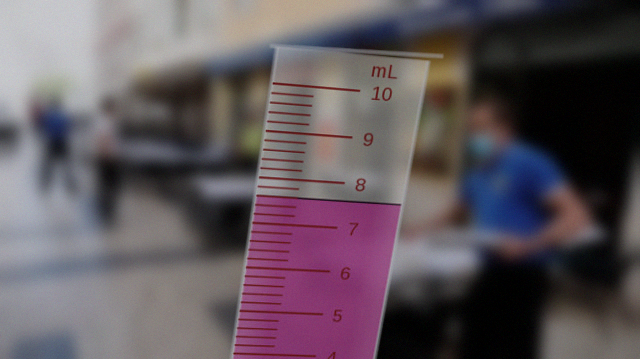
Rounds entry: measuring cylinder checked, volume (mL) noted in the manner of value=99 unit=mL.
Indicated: value=7.6 unit=mL
